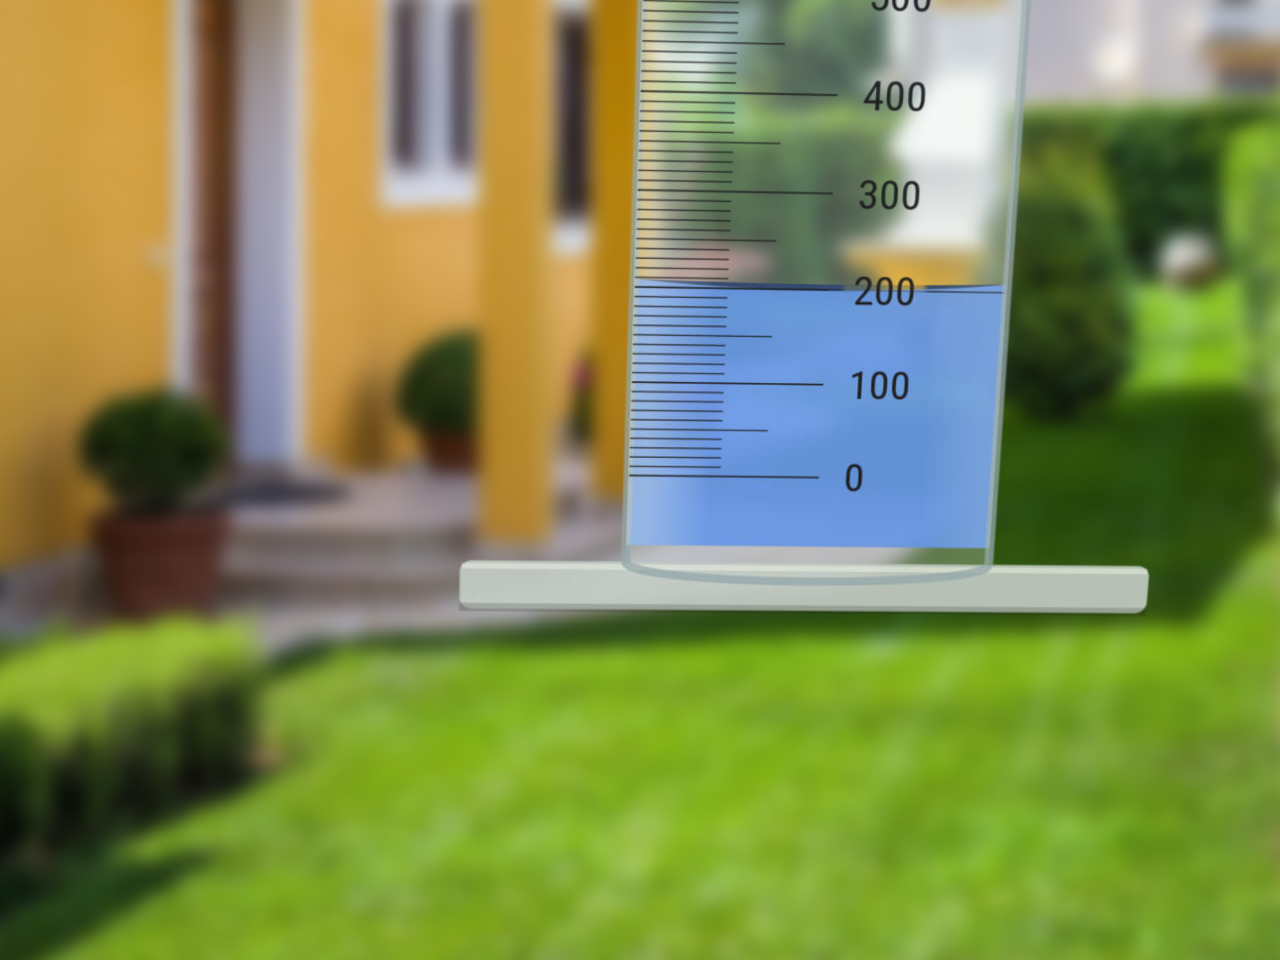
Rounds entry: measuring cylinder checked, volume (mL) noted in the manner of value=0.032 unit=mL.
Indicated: value=200 unit=mL
